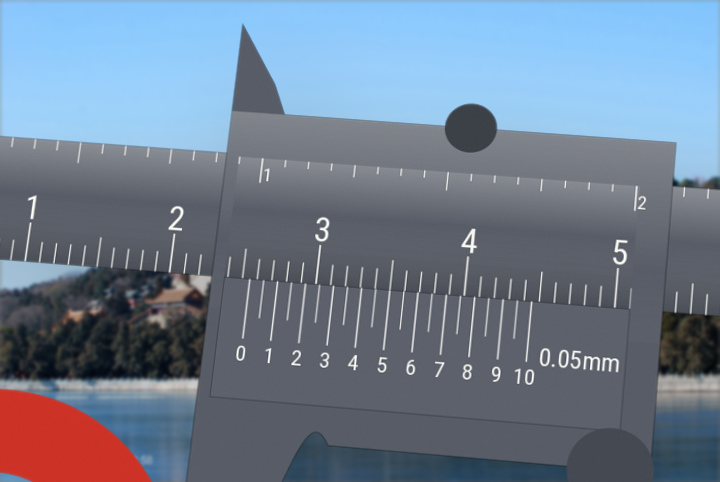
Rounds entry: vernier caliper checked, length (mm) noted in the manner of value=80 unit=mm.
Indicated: value=25.5 unit=mm
